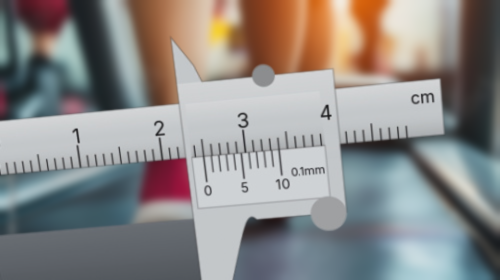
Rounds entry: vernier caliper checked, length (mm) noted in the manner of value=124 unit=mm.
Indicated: value=25.0 unit=mm
